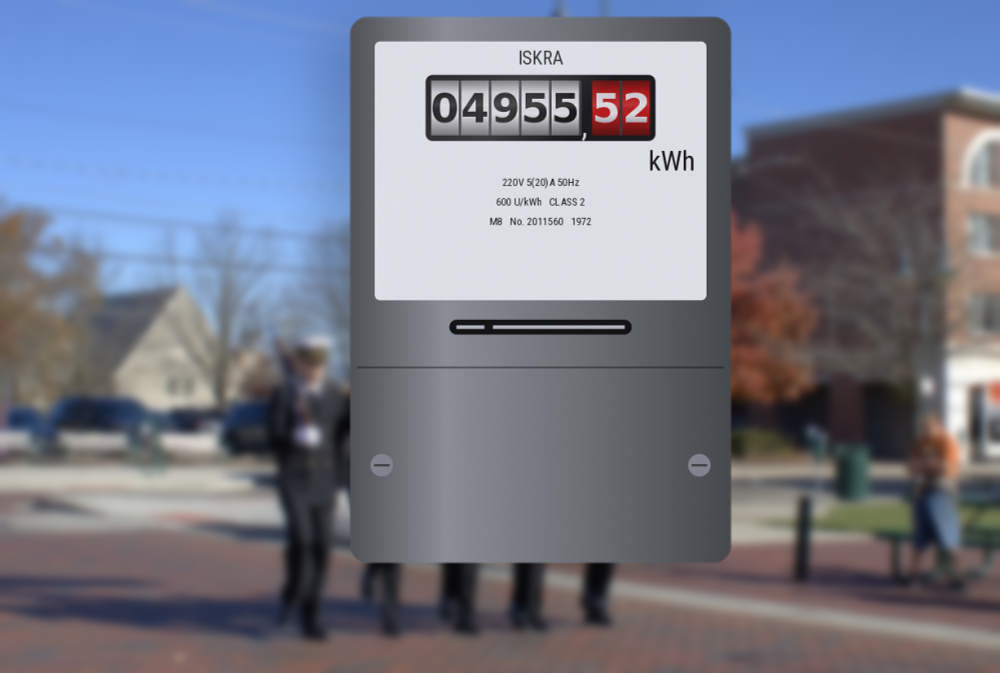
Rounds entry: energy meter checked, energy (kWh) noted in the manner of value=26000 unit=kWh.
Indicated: value=4955.52 unit=kWh
